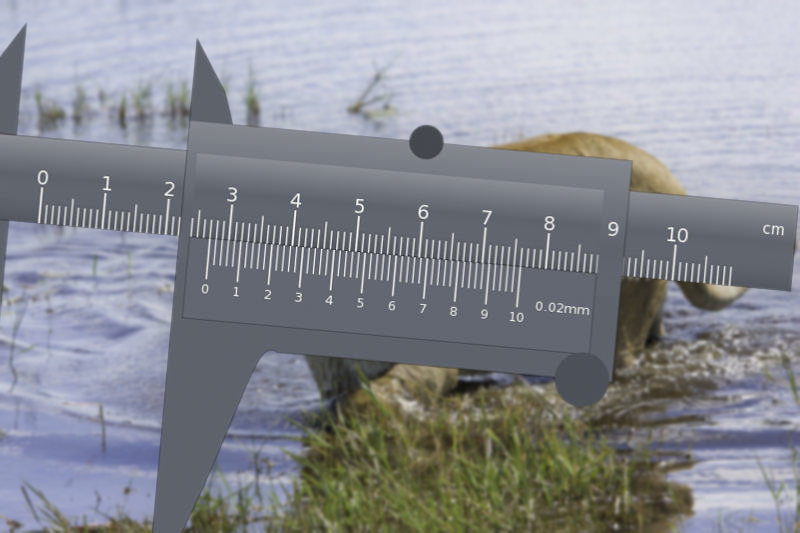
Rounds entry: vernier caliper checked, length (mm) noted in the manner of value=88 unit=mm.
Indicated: value=27.0 unit=mm
